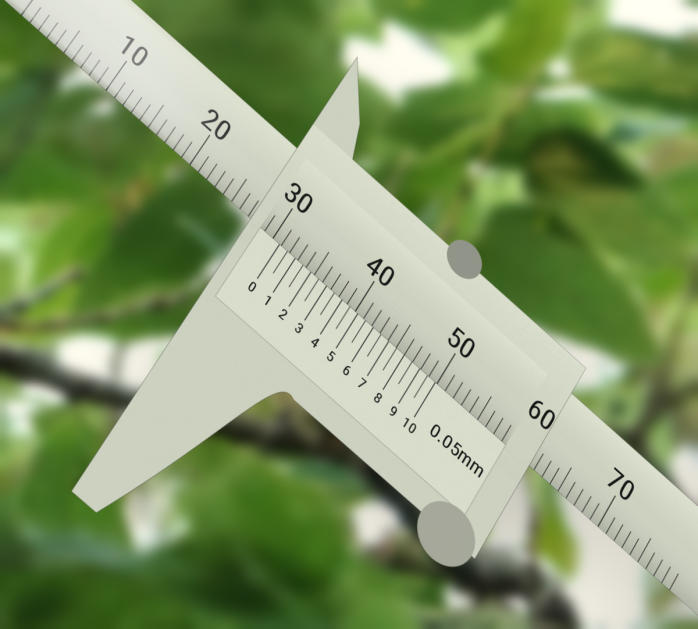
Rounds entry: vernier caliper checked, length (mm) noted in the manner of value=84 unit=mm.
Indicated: value=30.8 unit=mm
